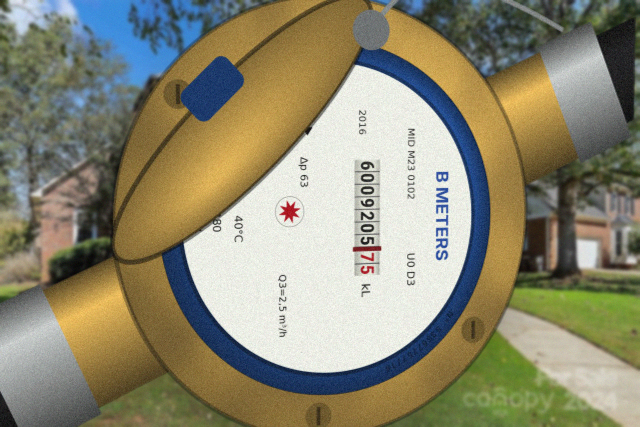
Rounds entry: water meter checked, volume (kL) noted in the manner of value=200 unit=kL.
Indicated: value=6009205.75 unit=kL
